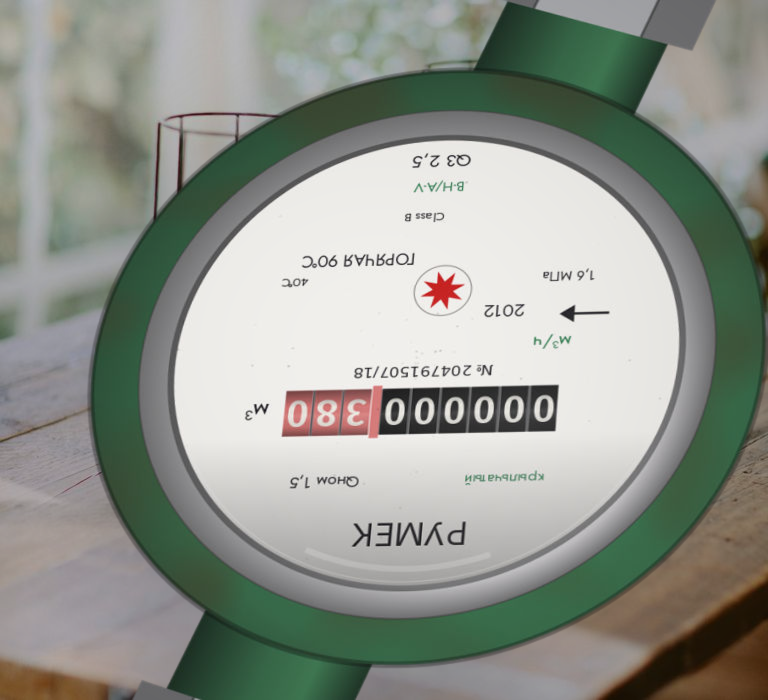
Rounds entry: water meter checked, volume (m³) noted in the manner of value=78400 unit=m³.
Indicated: value=0.380 unit=m³
